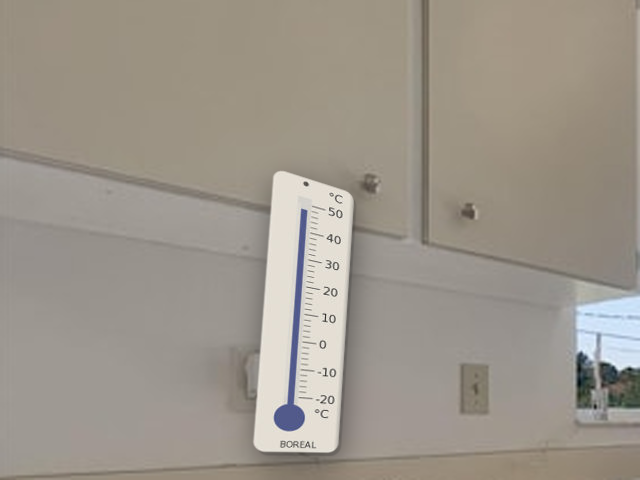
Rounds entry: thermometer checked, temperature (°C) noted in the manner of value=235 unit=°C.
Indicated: value=48 unit=°C
